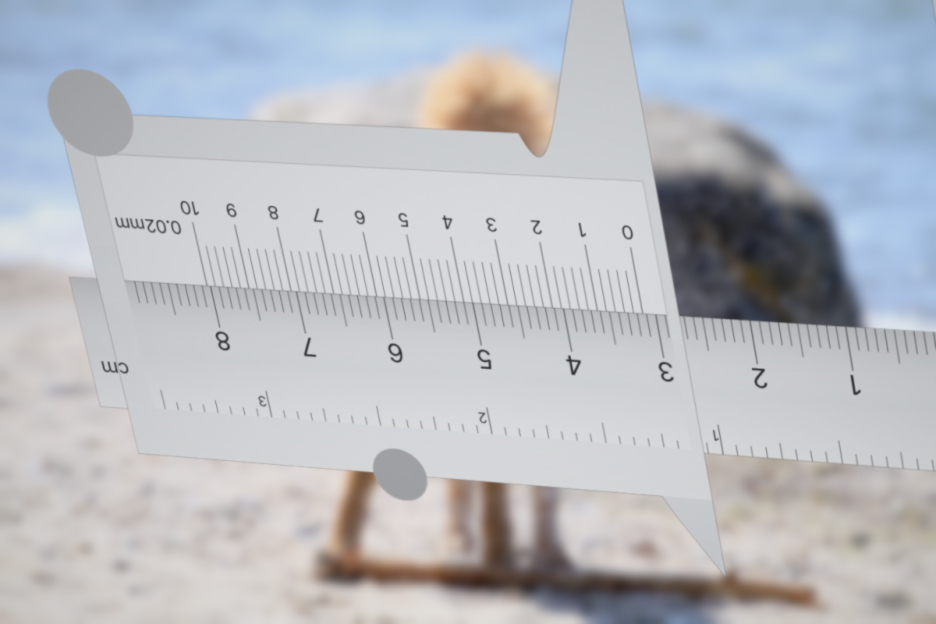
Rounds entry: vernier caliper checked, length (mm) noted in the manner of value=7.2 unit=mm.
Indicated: value=31.4 unit=mm
